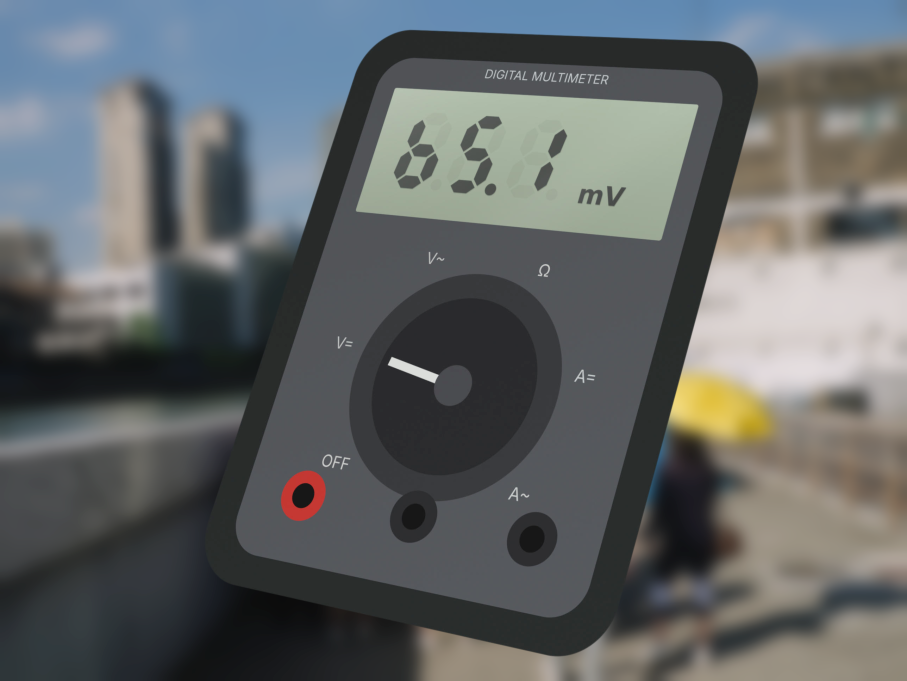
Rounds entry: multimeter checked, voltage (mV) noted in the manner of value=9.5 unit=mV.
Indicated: value=65.1 unit=mV
